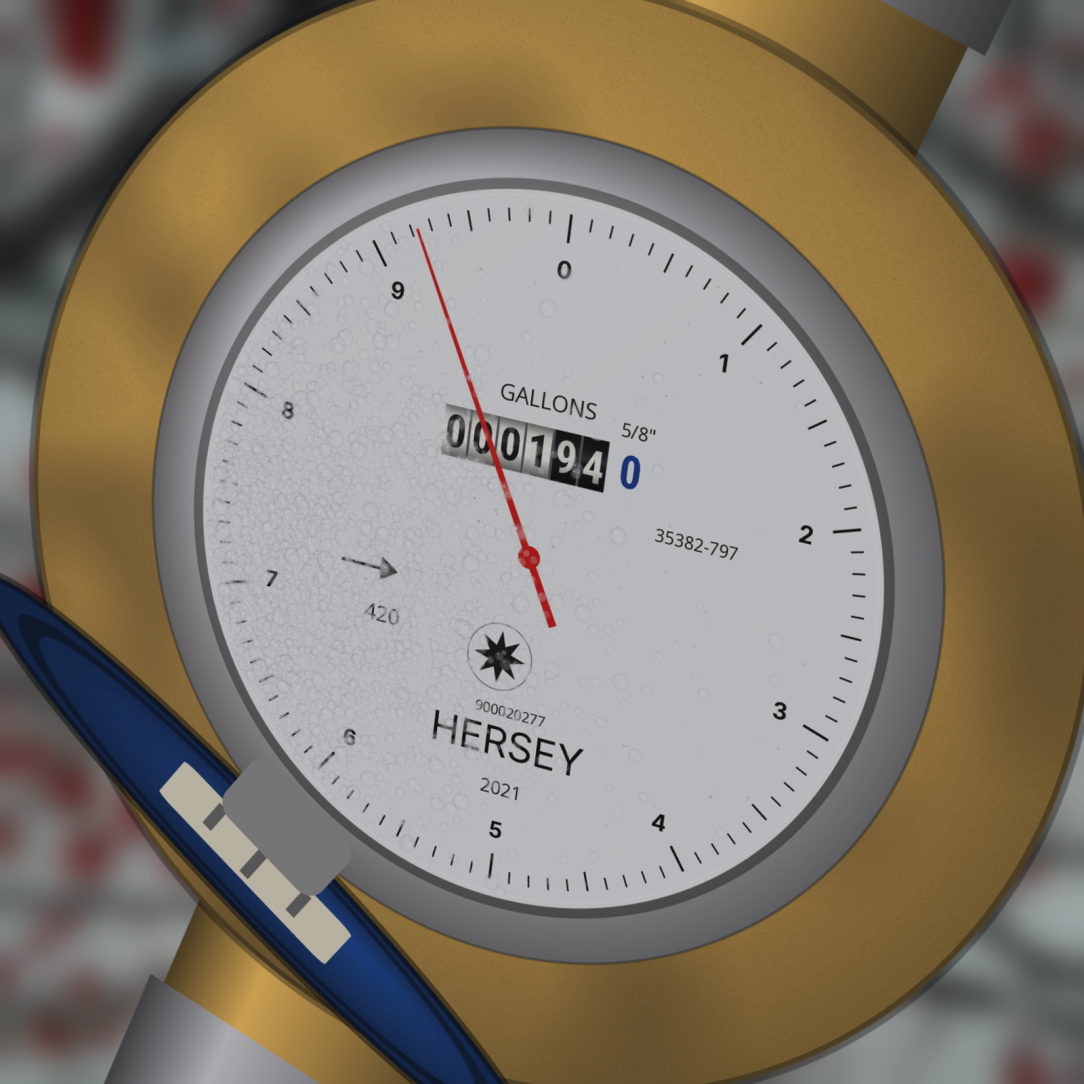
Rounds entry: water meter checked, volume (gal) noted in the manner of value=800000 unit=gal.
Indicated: value=1939.2 unit=gal
